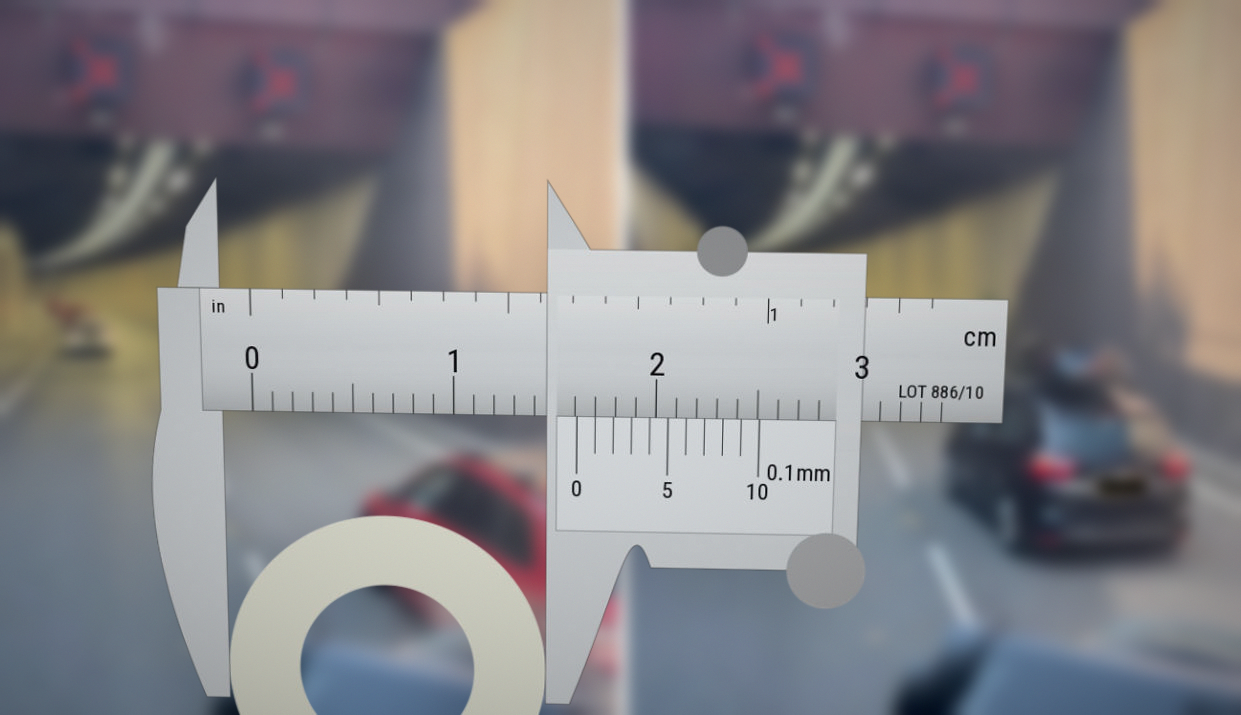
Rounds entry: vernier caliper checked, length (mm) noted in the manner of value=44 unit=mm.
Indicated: value=16.1 unit=mm
